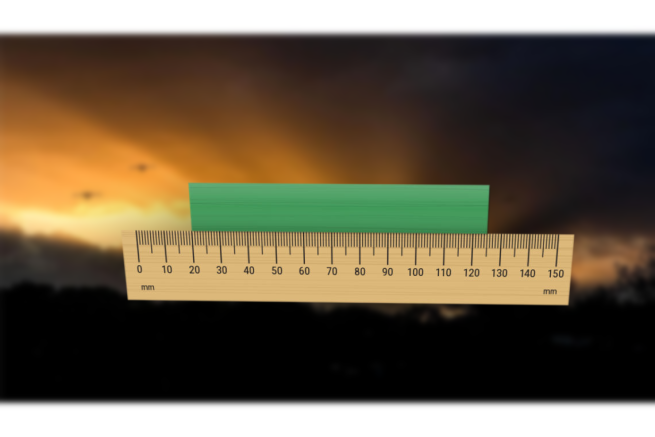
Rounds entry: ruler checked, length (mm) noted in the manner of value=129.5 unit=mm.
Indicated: value=105 unit=mm
